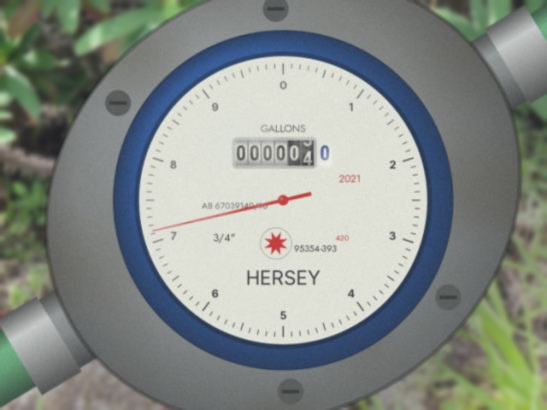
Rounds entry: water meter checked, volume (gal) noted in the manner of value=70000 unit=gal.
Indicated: value=37.1 unit=gal
